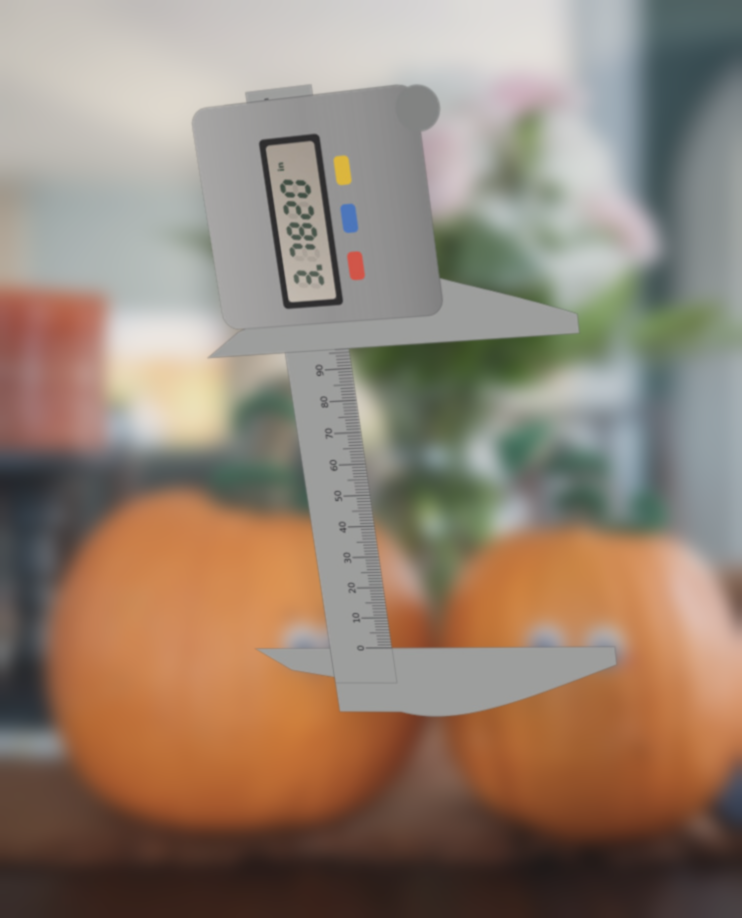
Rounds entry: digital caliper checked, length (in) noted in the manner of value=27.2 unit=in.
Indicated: value=3.7820 unit=in
